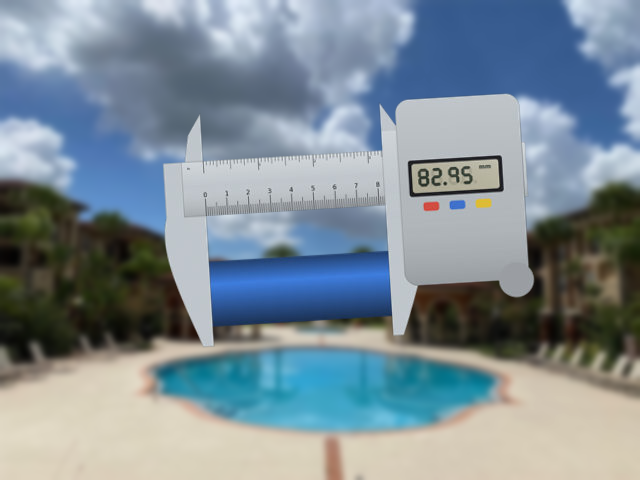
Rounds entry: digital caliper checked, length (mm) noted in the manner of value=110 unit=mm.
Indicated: value=82.95 unit=mm
